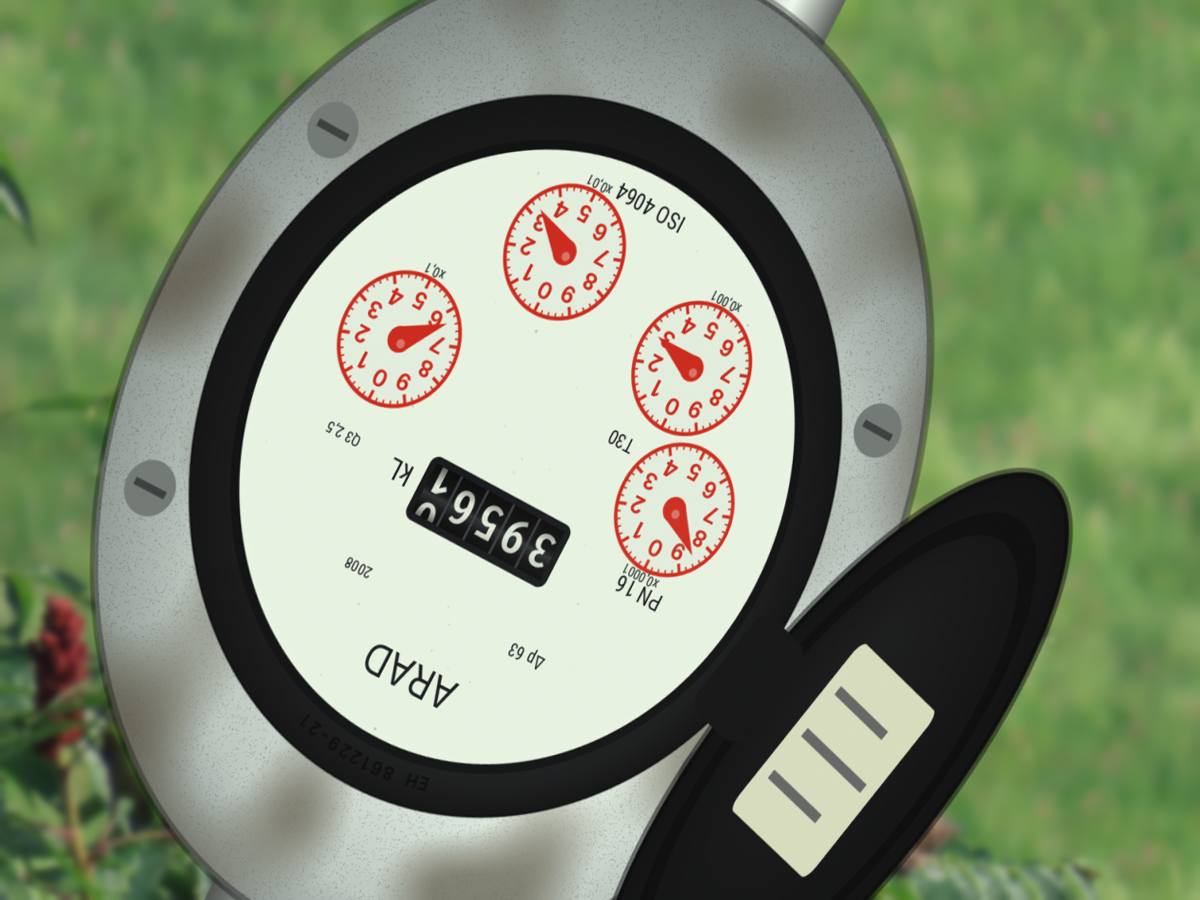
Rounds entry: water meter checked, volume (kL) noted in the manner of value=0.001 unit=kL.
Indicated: value=39560.6328 unit=kL
